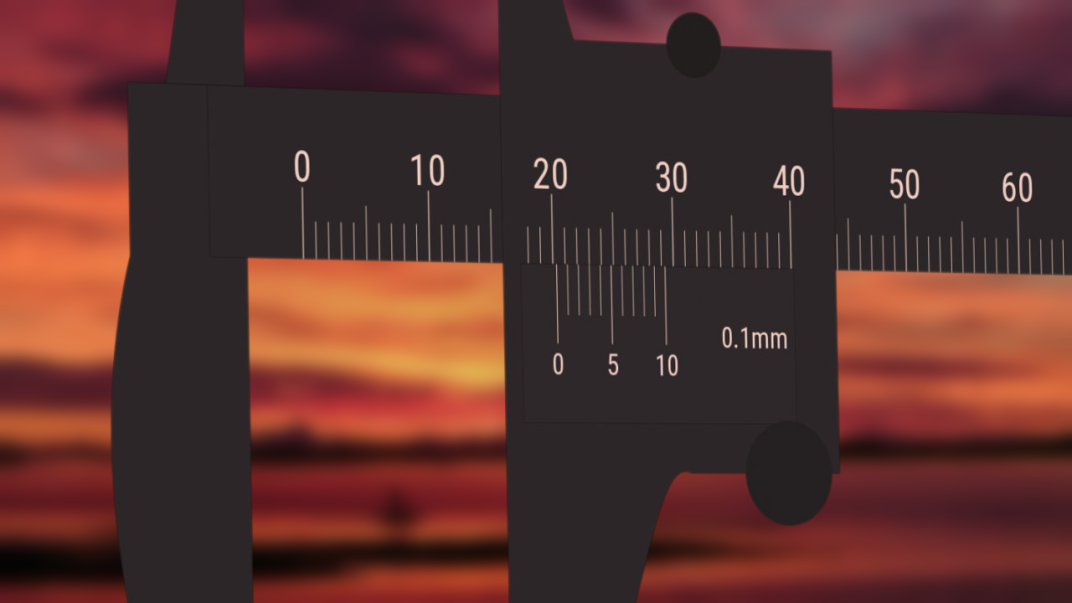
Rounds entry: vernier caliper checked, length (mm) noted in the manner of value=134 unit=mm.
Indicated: value=20.3 unit=mm
